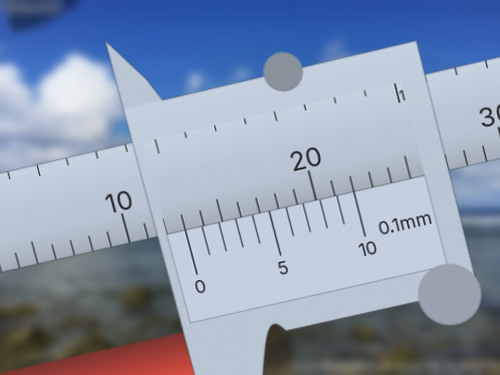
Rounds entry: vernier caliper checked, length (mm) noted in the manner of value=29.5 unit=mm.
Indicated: value=13.0 unit=mm
